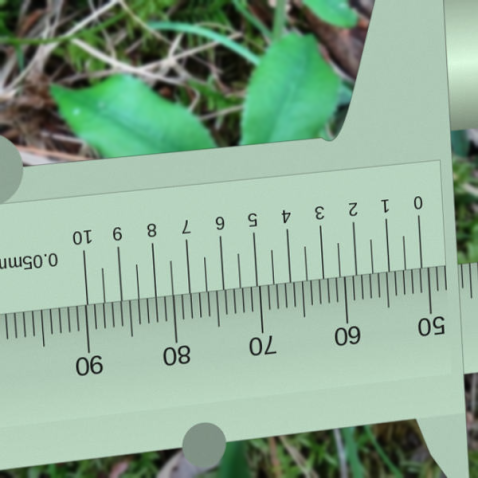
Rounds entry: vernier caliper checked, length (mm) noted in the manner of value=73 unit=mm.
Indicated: value=50.8 unit=mm
